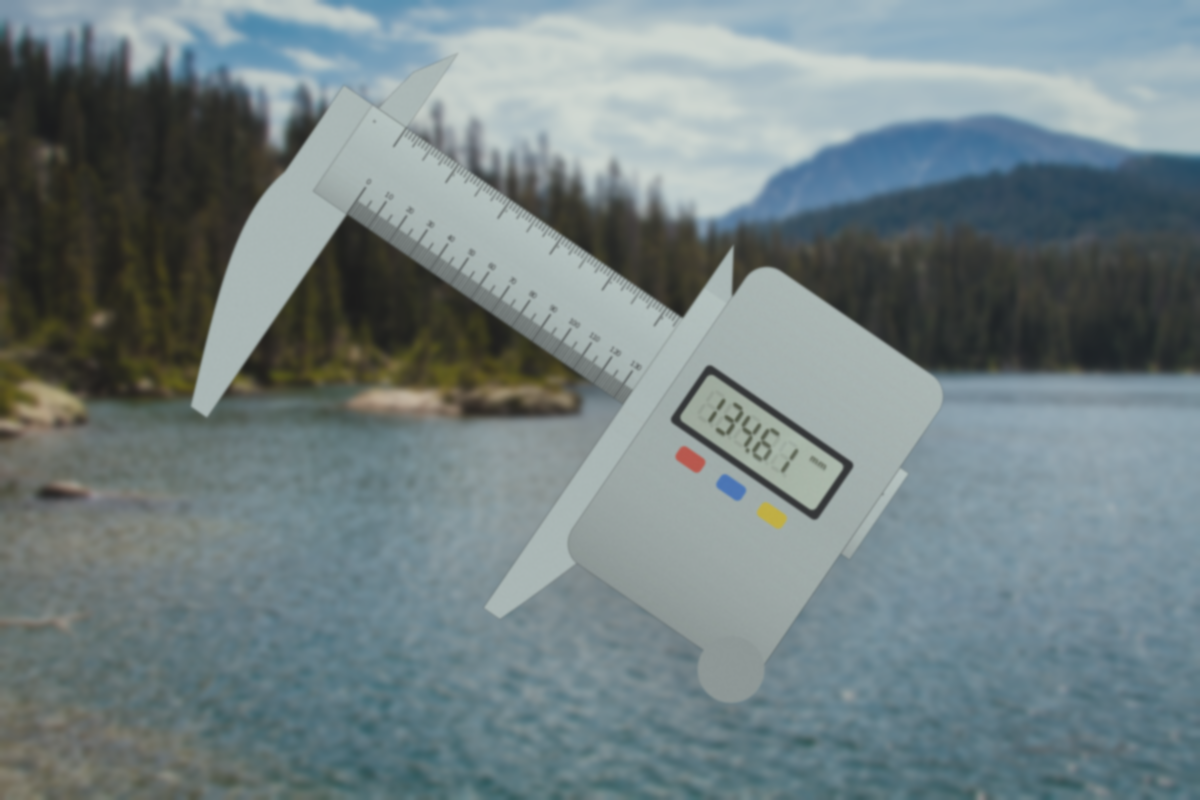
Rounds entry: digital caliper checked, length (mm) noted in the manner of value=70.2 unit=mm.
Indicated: value=134.61 unit=mm
